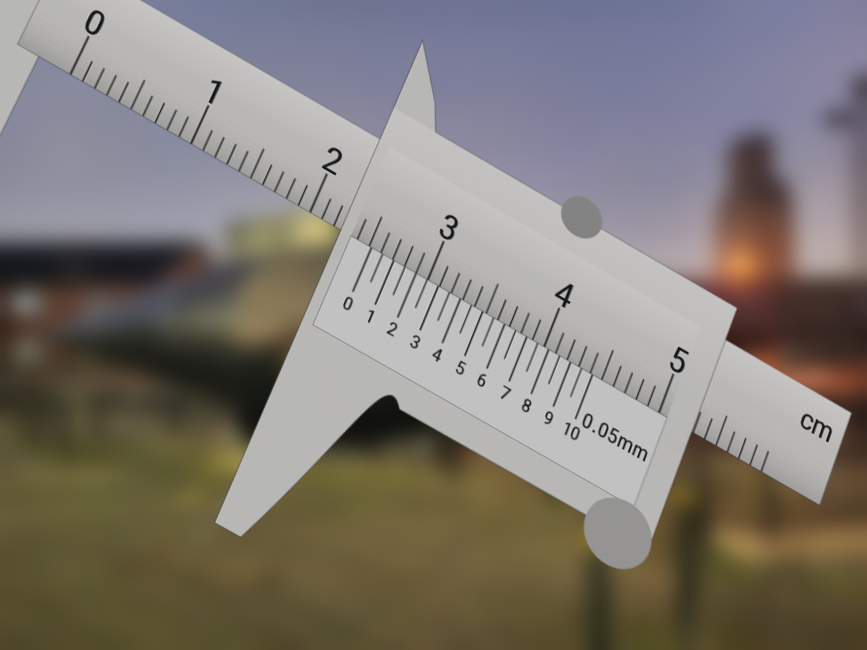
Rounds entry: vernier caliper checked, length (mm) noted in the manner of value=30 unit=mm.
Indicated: value=25.2 unit=mm
